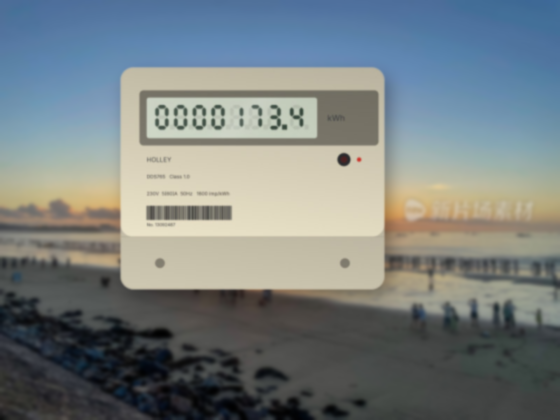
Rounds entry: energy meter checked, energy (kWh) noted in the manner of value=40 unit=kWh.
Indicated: value=173.4 unit=kWh
